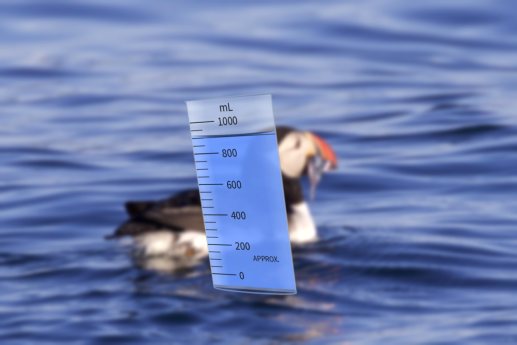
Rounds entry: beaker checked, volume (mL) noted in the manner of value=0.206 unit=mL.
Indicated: value=900 unit=mL
